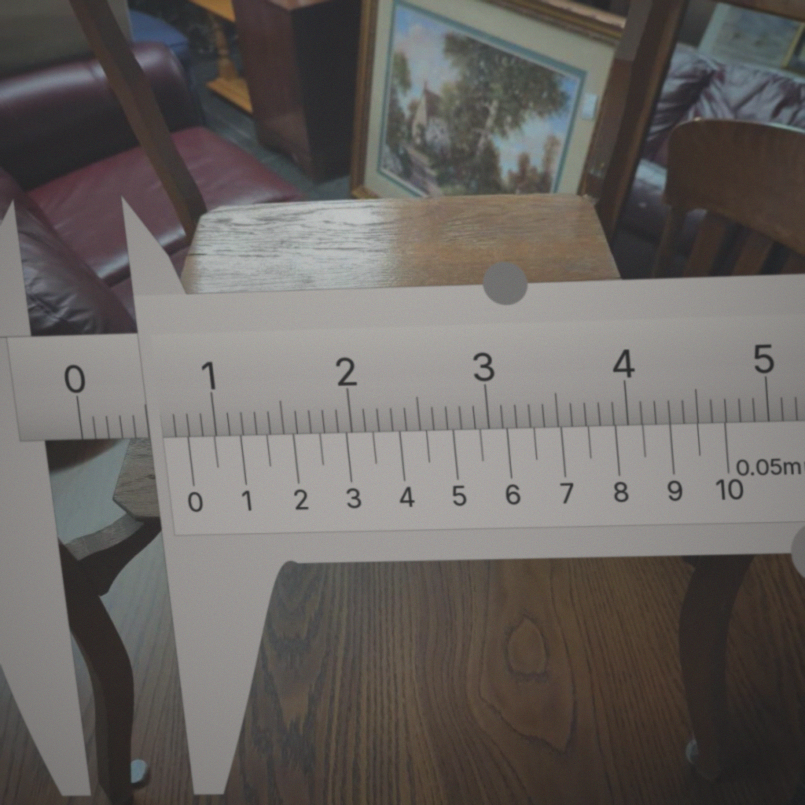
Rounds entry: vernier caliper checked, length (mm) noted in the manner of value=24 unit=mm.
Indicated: value=7.9 unit=mm
